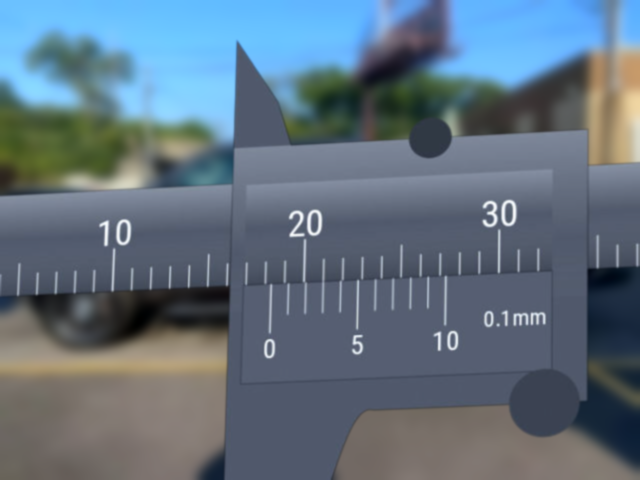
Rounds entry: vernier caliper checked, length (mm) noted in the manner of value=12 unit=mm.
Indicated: value=18.3 unit=mm
